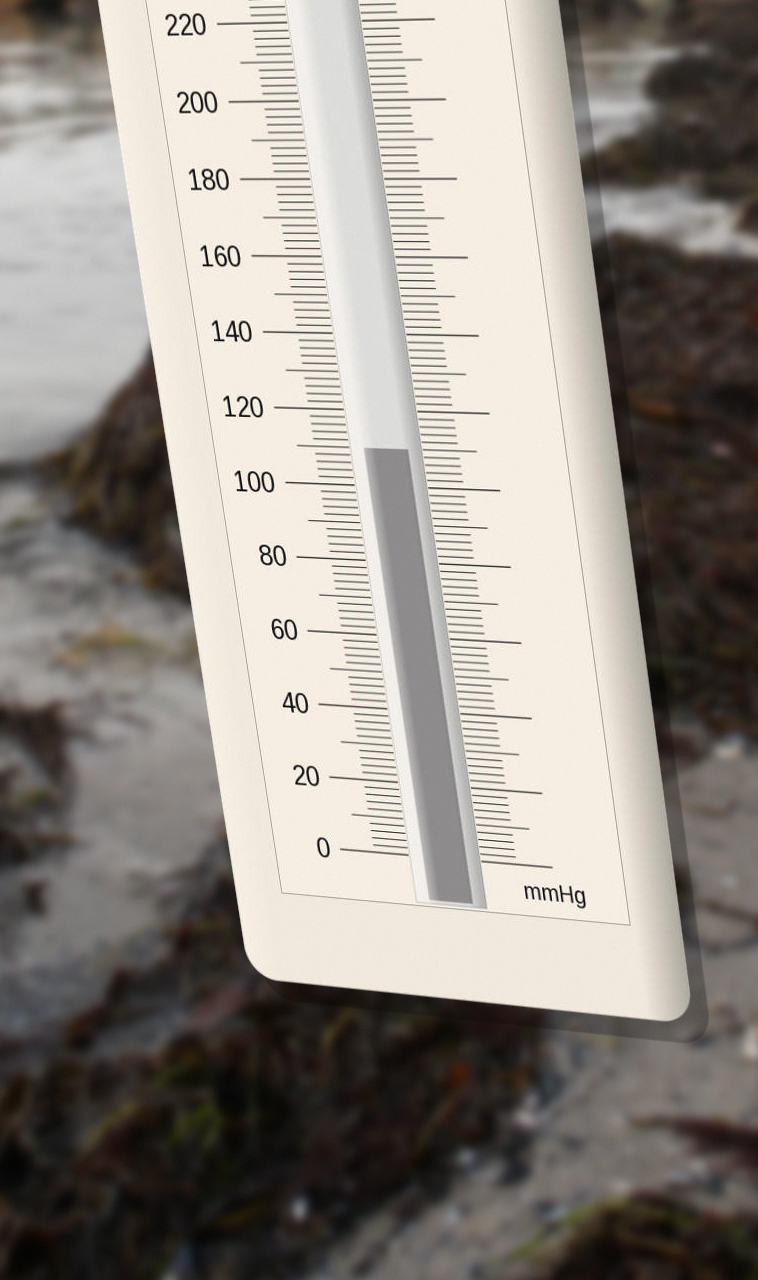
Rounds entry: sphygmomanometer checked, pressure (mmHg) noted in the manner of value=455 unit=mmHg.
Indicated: value=110 unit=mmHg
